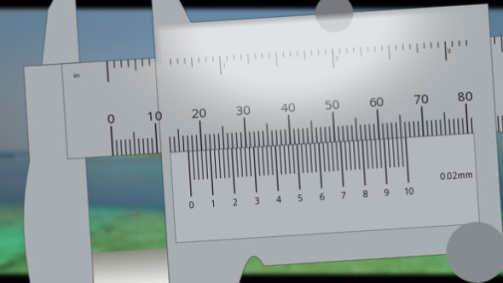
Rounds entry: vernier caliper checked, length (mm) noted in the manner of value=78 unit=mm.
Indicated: value=17.0 unit=mm
